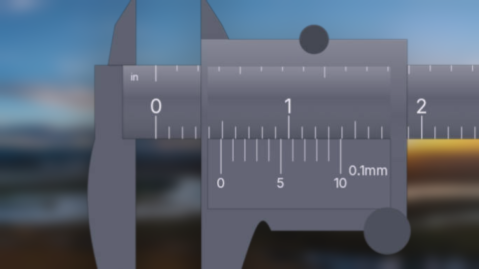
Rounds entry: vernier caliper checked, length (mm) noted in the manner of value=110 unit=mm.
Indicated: value=4.9 unit=mm
